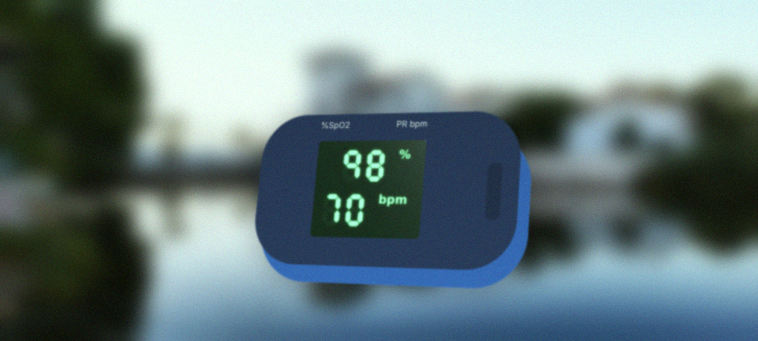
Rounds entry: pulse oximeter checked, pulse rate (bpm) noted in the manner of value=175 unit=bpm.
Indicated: value=70 unit=bpm
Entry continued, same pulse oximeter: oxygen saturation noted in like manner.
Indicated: value=98 unit=%
